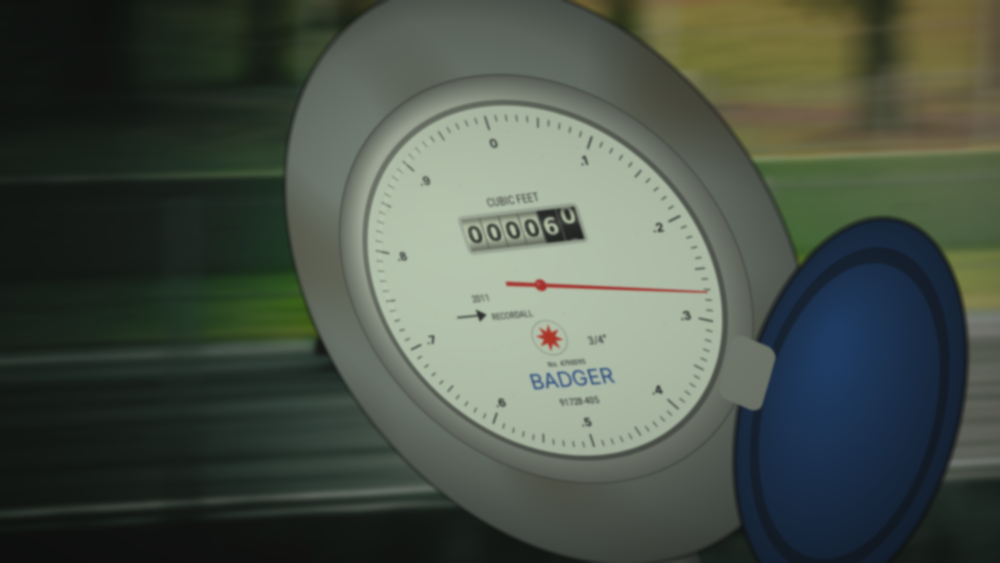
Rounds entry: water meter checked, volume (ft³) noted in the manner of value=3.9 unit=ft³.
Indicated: value=60.27 unit=ft³
